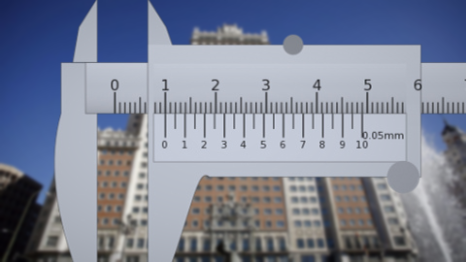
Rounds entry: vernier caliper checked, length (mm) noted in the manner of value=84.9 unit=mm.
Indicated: value=10.0 unit=mm
